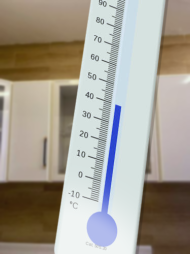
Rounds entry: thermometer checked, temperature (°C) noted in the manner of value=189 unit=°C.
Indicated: value=40 unit=°C
